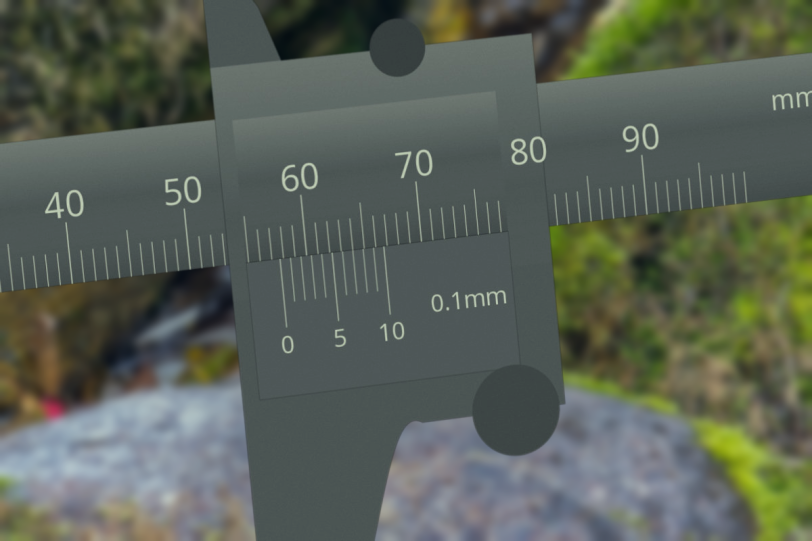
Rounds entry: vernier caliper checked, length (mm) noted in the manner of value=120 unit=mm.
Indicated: value=57.7 unit=mm
